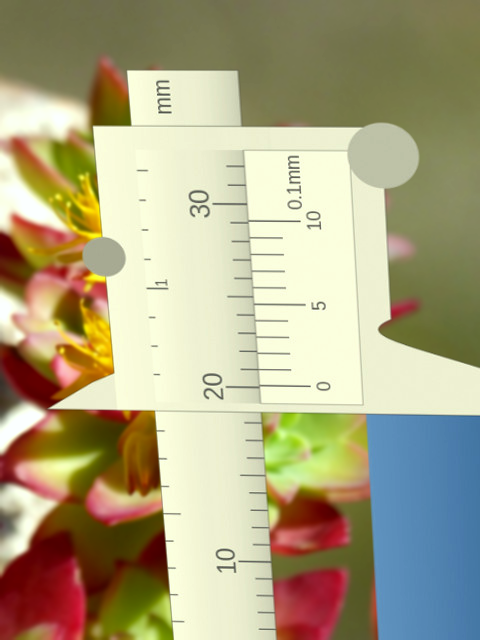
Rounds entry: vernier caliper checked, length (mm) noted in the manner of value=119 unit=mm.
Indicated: value=20.1 unit=mm
